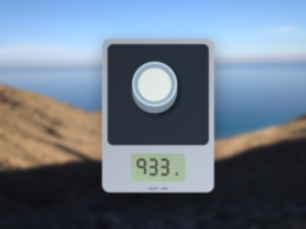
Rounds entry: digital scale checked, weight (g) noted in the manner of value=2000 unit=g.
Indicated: value=933 unit=g
